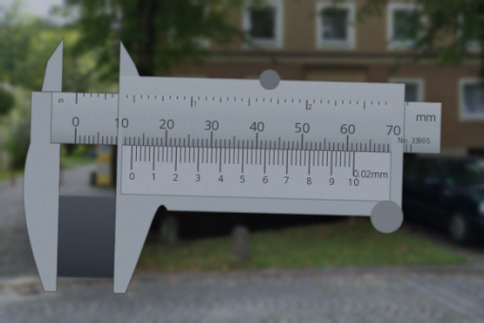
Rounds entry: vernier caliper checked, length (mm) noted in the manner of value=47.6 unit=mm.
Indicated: value=12.5 unit=mm
